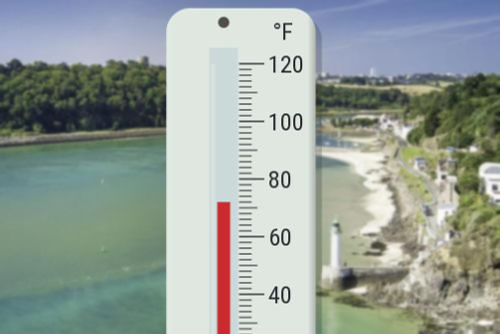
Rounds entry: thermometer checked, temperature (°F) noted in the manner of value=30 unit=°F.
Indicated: value=72 unit=°F
